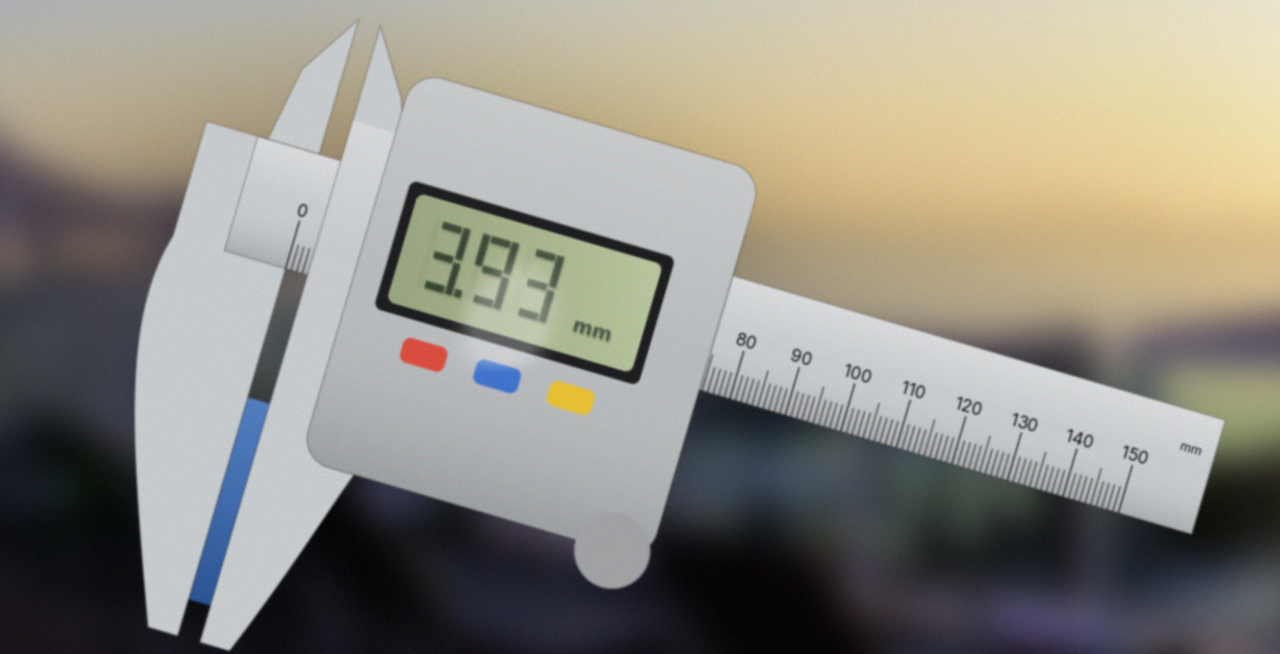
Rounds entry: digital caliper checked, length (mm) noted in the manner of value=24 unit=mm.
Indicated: value=3.93 unit=mm
